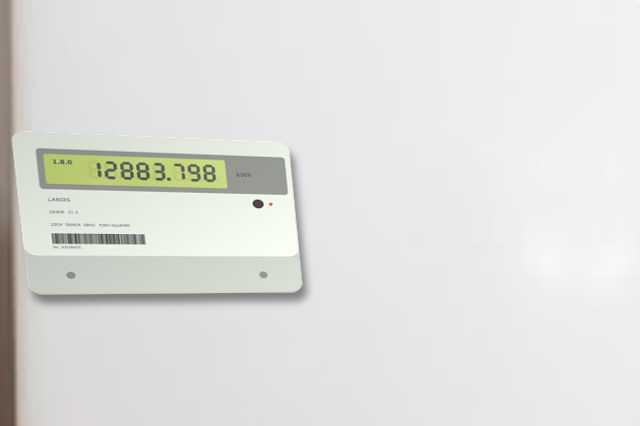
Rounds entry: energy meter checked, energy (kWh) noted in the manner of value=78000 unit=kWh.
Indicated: value=12883.798 unit=kWh
